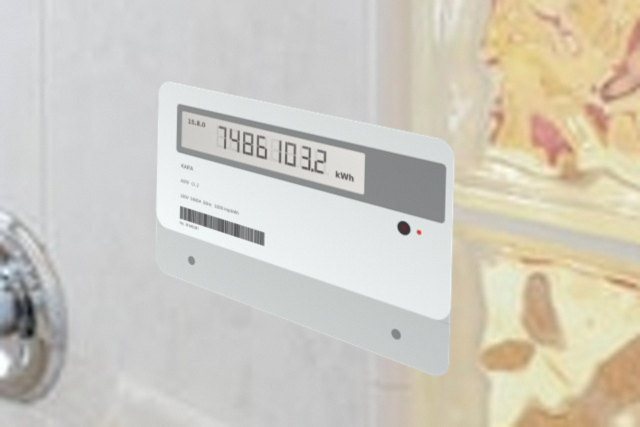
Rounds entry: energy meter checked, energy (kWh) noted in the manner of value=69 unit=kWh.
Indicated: value=7486103.2 unit=kWh
